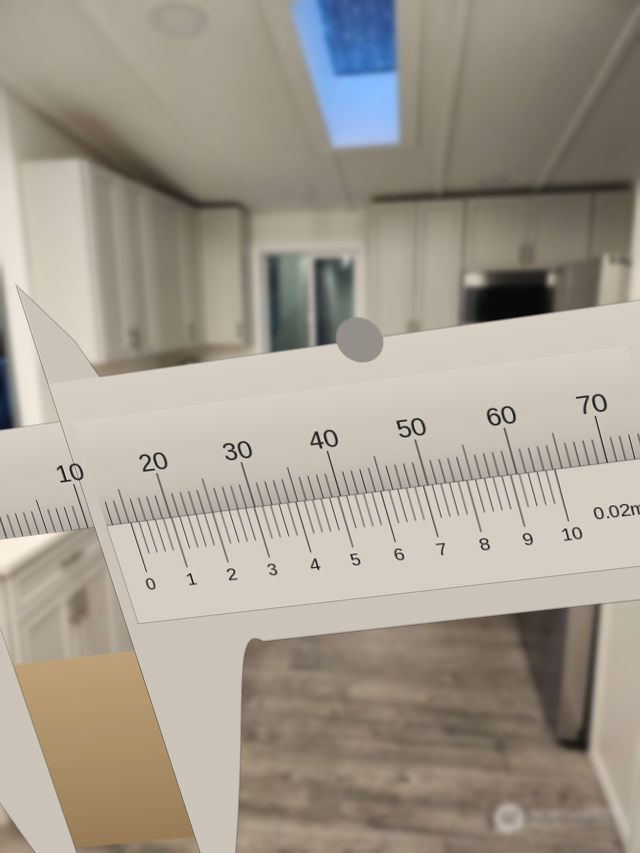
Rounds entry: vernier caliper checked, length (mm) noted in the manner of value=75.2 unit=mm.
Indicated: value=15.2 unit=mm
